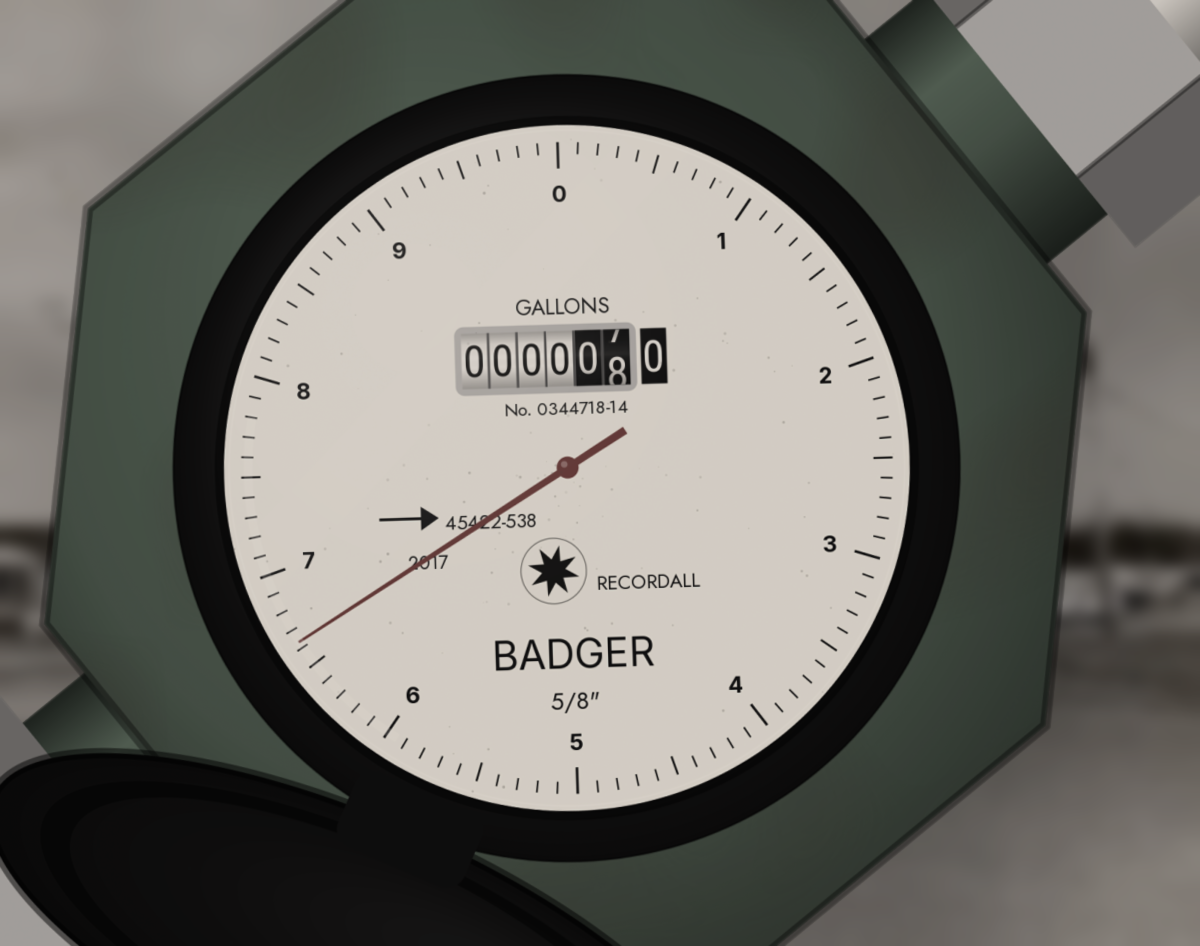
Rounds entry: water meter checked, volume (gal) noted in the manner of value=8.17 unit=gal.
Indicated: value=76.6 unit=gal
